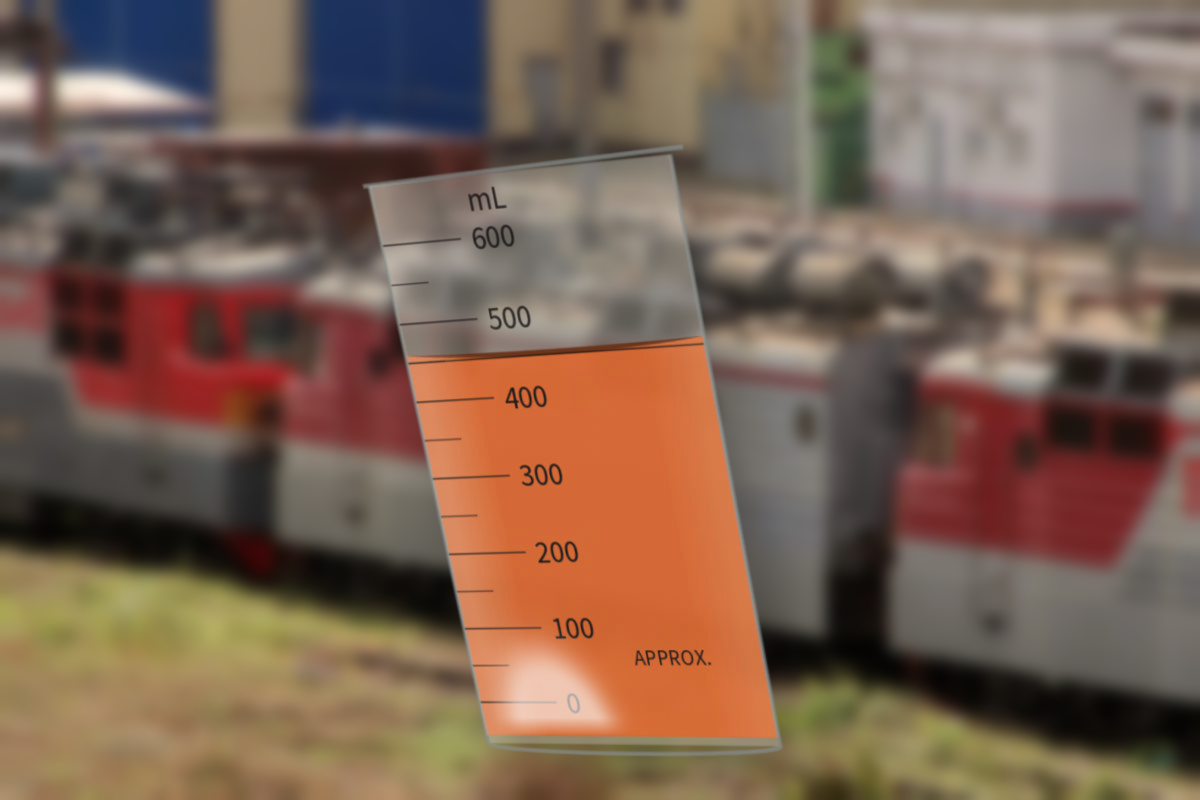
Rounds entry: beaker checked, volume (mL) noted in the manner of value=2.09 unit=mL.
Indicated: value=450 unit=mL
